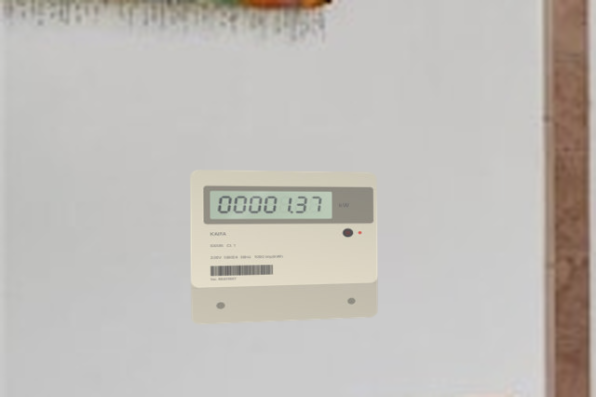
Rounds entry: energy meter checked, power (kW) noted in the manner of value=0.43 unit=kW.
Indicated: value=1.37 unit=kW
